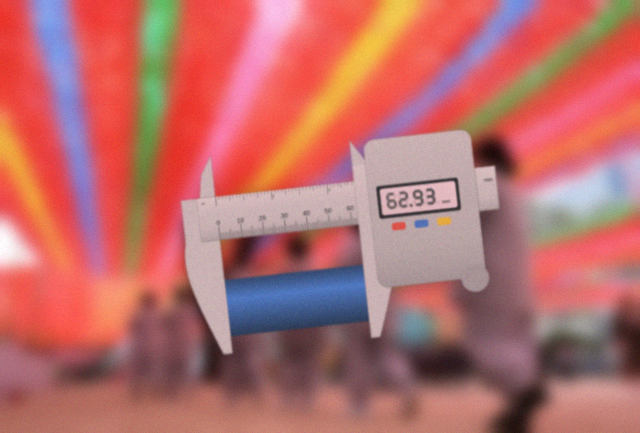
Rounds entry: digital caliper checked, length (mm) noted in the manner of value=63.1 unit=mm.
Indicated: value=62.93 unit=mm
